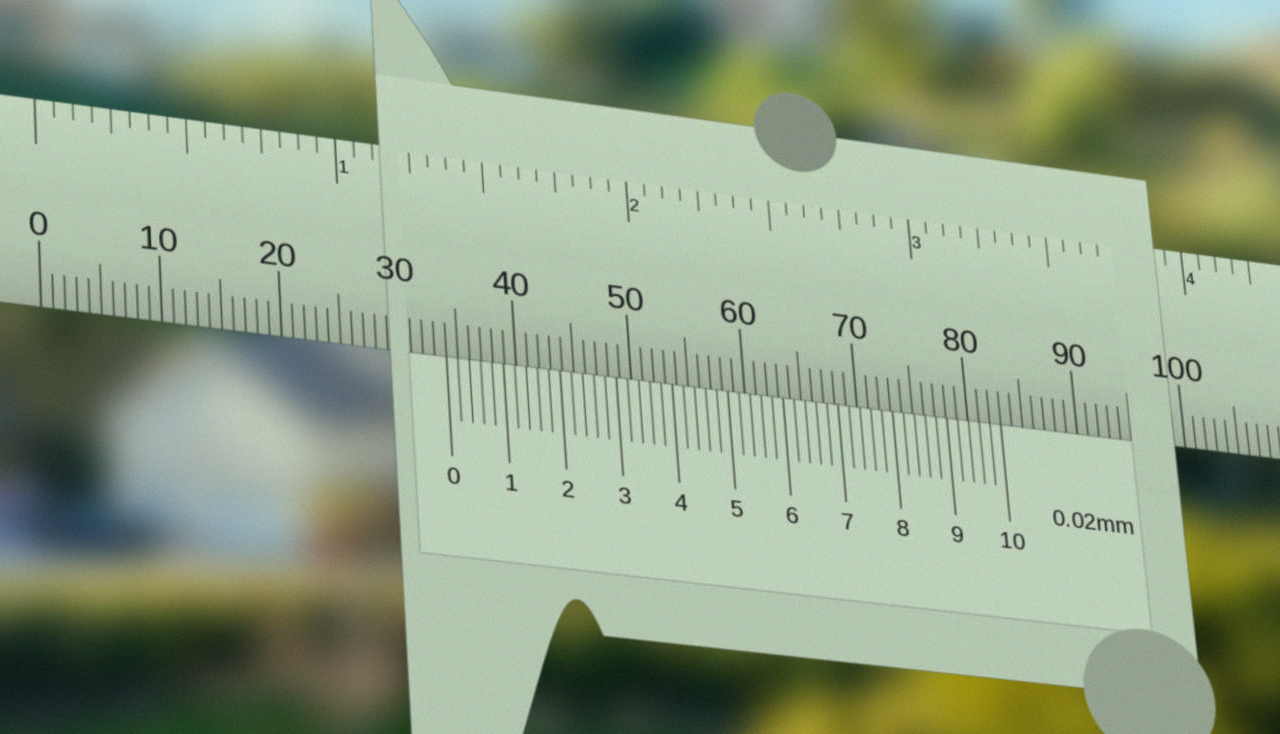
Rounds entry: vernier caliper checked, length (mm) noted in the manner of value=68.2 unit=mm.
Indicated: value=34.0 unit=mm
